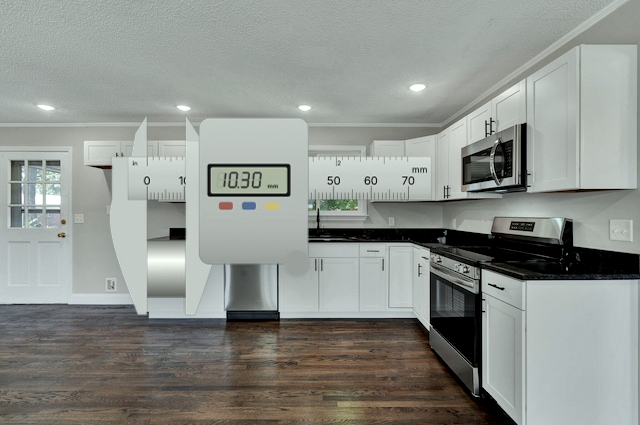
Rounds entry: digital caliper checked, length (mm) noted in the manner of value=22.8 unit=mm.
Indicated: value=10.30 unit=mm
